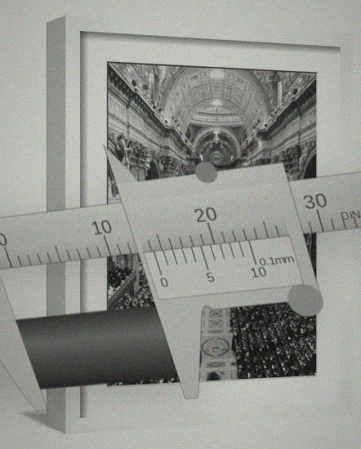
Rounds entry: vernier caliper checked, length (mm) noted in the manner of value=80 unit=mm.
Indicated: value=14.2 unit=mm
